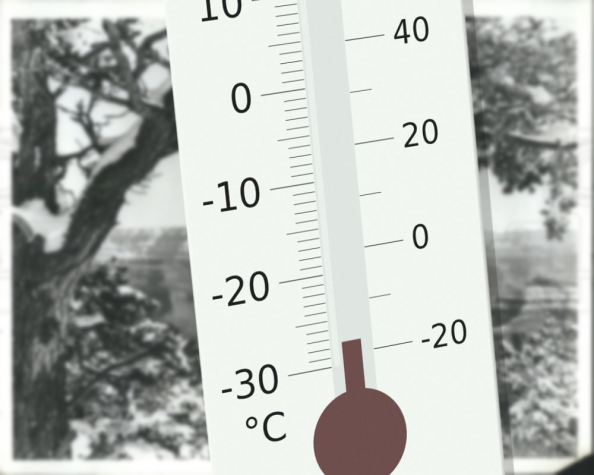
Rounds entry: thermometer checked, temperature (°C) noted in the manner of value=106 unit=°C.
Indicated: value=-27.5 unit=°C
